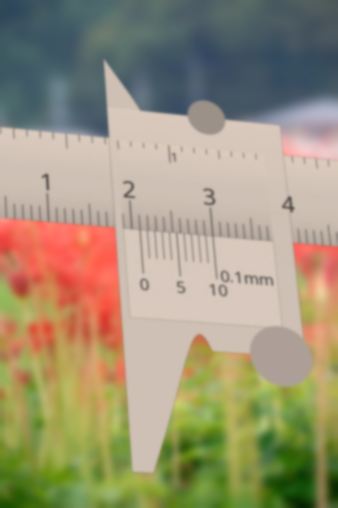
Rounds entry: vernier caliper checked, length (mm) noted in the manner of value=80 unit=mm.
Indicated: value=21.0 unit=mm
